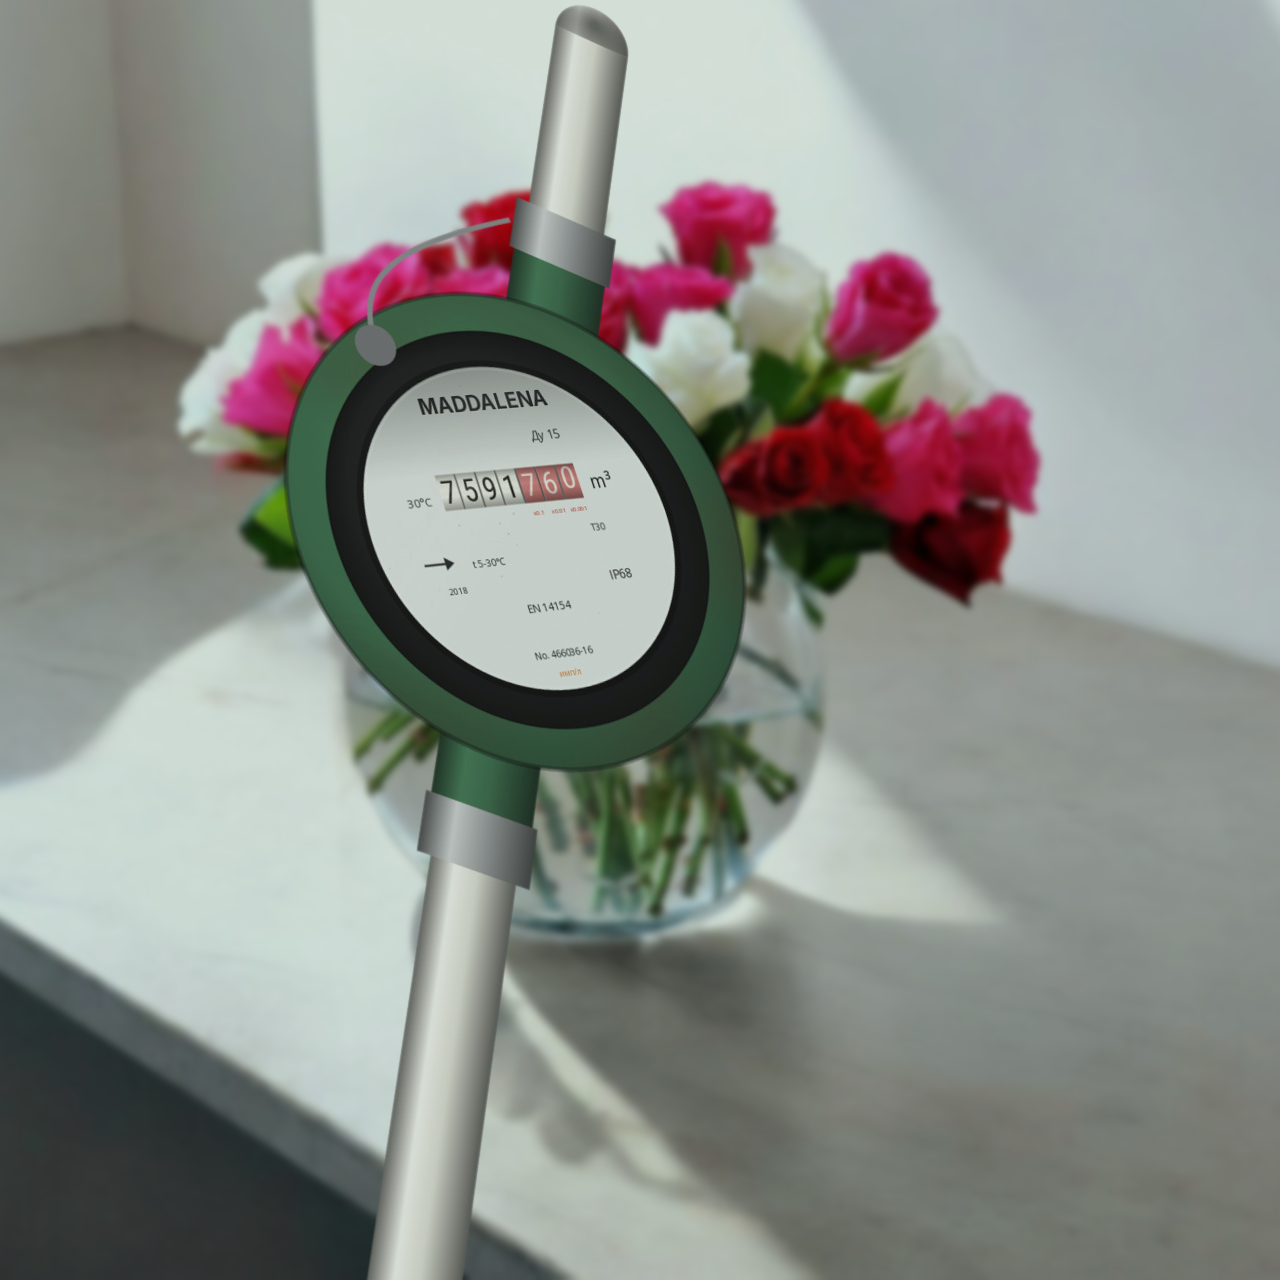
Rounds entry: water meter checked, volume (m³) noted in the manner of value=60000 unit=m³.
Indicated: value=7591.760 unit=m³
